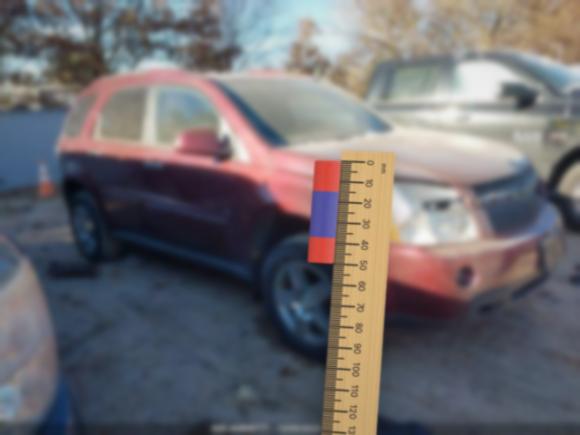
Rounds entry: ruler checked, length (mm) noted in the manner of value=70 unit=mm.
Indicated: value=50 unit=mm
